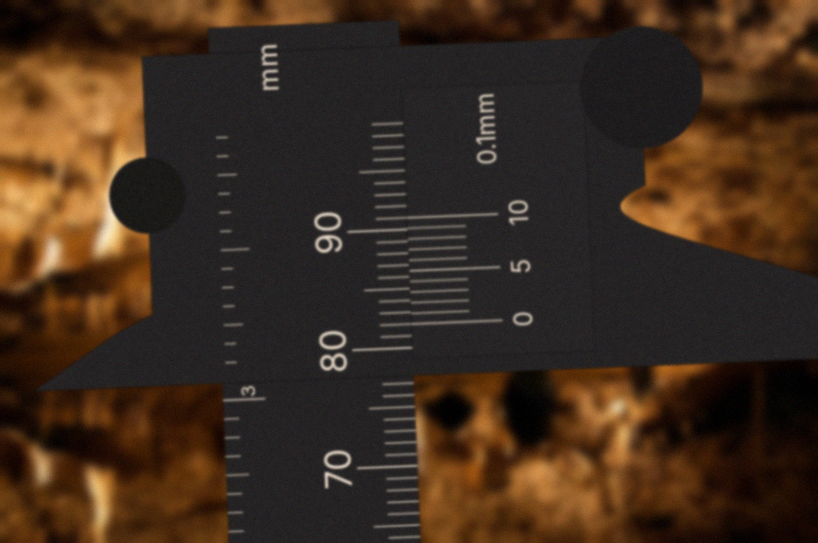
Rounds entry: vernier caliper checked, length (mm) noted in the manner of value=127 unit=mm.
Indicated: value=82.0 unit=mm
